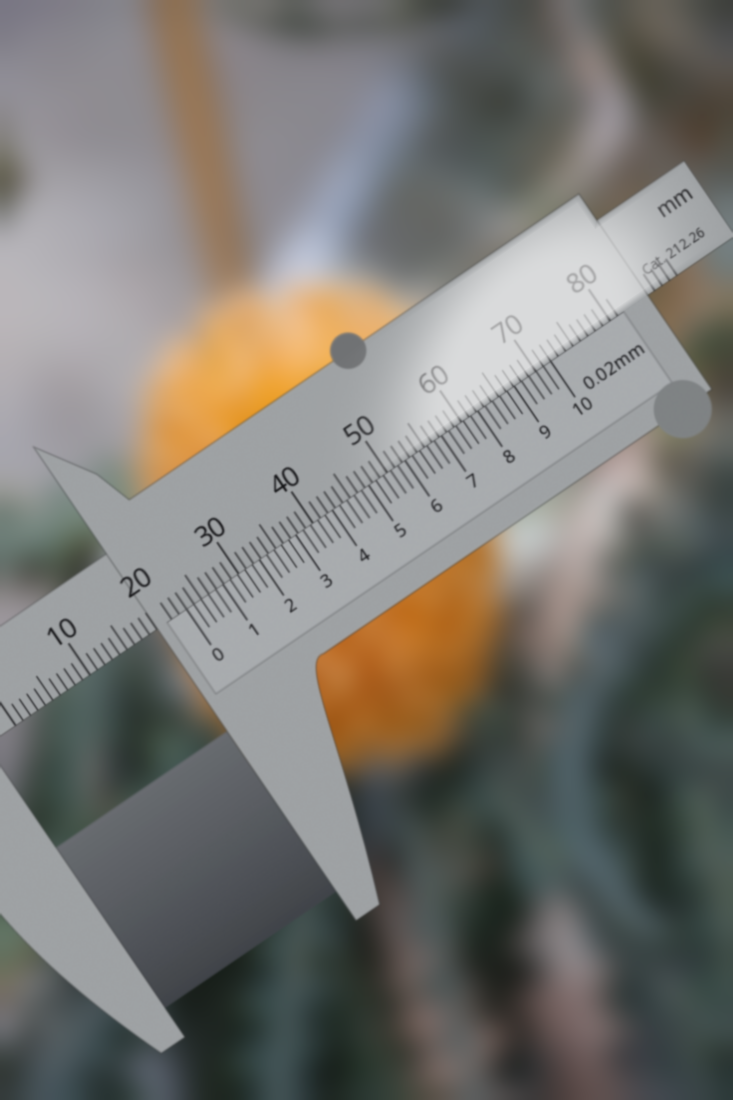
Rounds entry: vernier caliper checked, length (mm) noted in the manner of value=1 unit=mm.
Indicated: value=23.0 unit=mm
